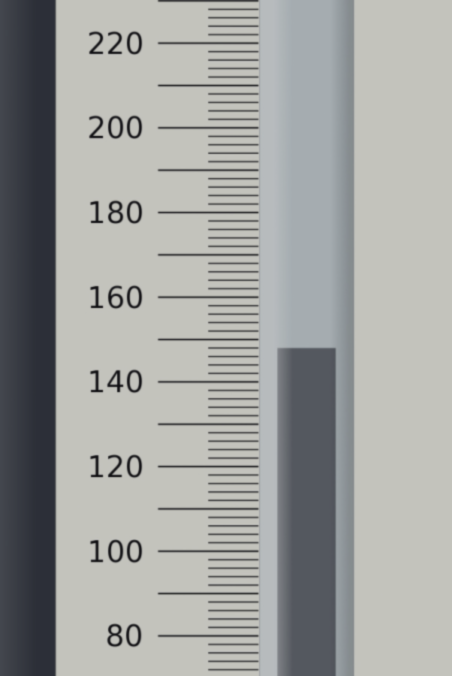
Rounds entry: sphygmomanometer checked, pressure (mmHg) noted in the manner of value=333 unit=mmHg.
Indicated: value=148 unit=mmHg
